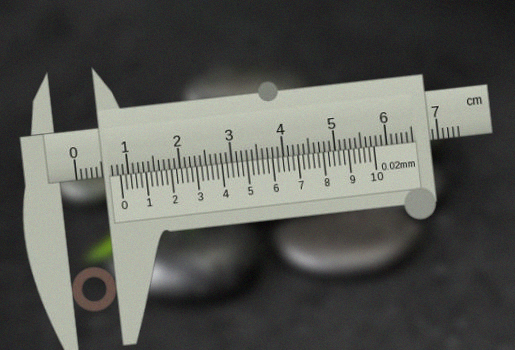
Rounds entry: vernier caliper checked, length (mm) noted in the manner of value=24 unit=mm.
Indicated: value=8.5 unit=mm
